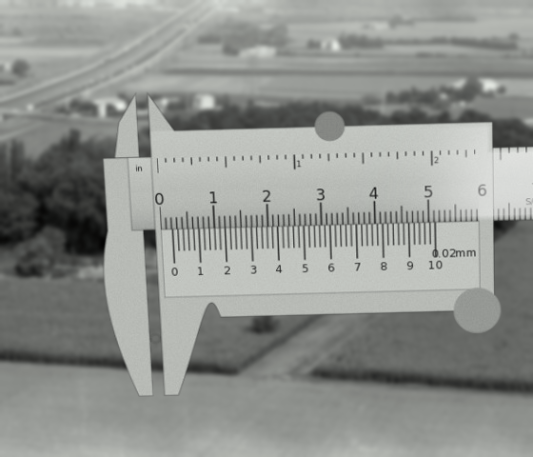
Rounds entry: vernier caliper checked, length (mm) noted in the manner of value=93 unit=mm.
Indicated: value=2.2 unit=mm
